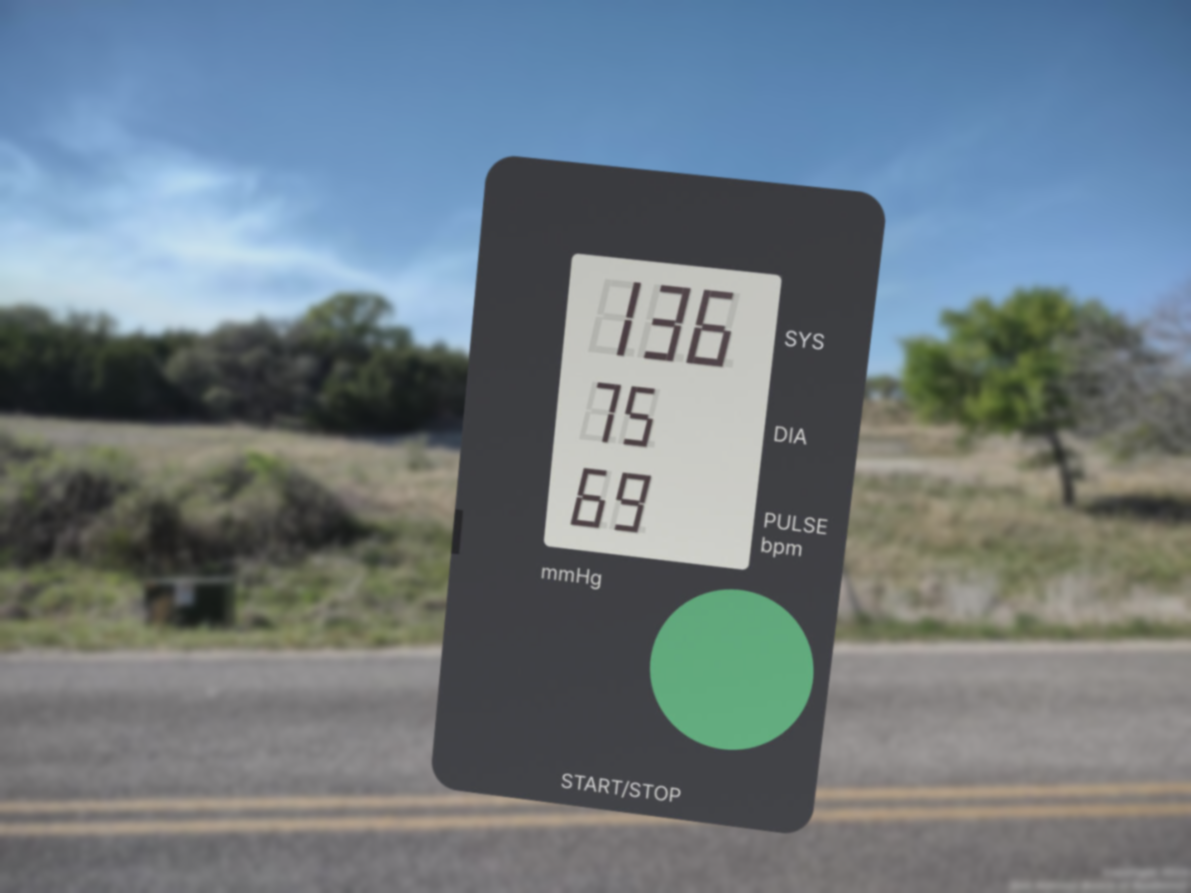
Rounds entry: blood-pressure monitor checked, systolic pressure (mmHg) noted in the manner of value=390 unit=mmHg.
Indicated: value=136 unit=mmHg
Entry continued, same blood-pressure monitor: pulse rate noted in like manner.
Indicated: value=69 unit=bpm
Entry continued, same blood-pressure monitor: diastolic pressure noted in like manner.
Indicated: value=75 unit=mmHg
